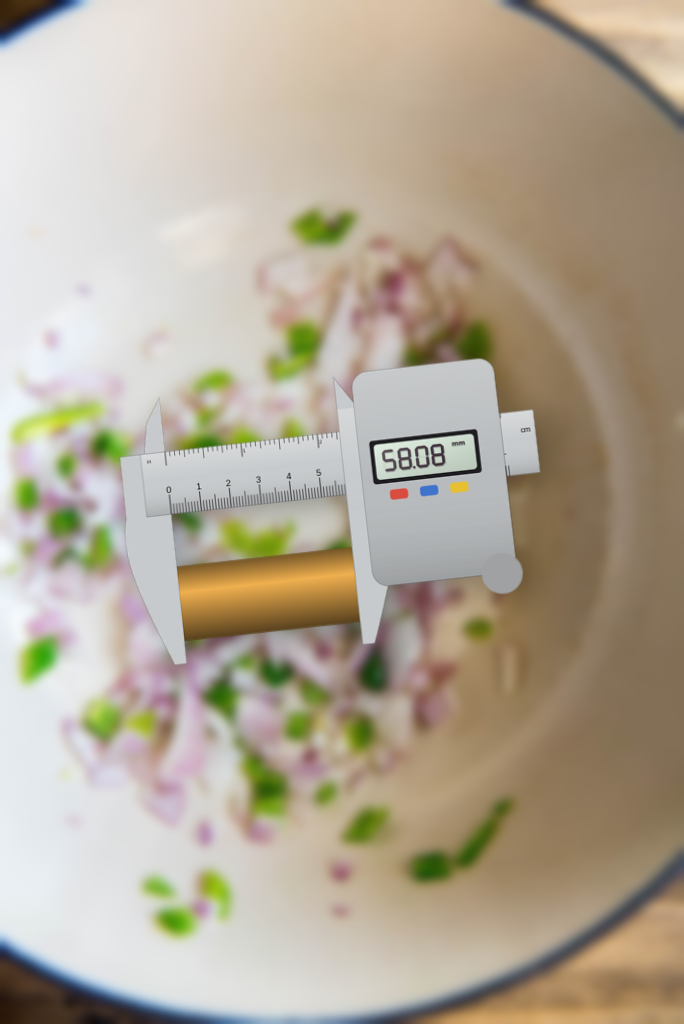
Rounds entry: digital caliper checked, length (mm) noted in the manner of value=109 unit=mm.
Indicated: value=58.08 unit=mm
